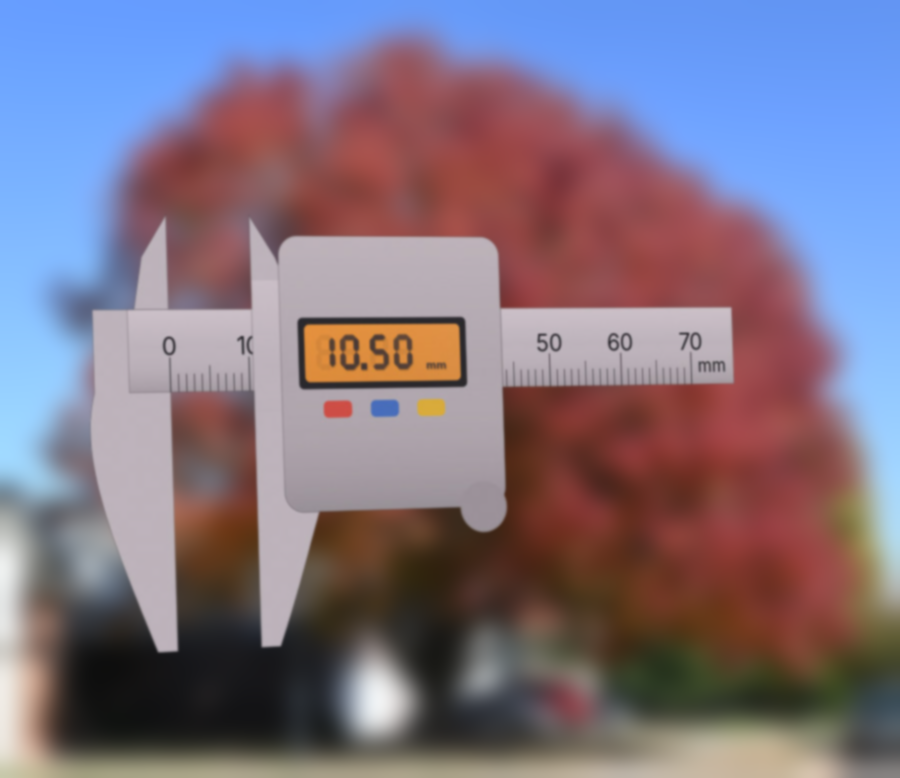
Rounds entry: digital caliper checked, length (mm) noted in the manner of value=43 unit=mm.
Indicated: value=10.50 unit=mm
